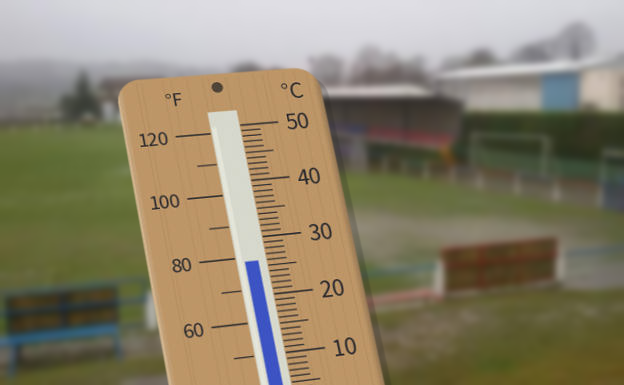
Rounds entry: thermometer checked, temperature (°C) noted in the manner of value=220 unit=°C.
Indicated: value=26 unit=°C
